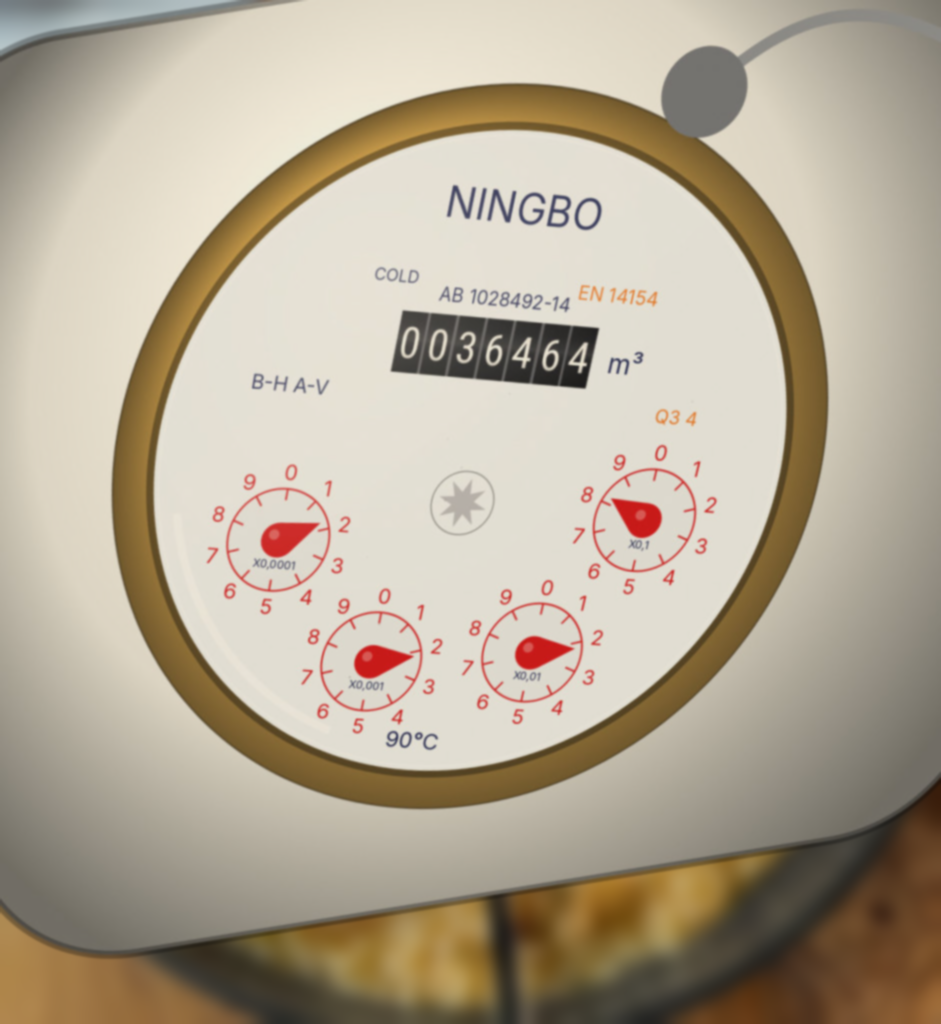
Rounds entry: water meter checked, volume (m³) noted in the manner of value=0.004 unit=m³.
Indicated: value=36464.8221 unit=m³
